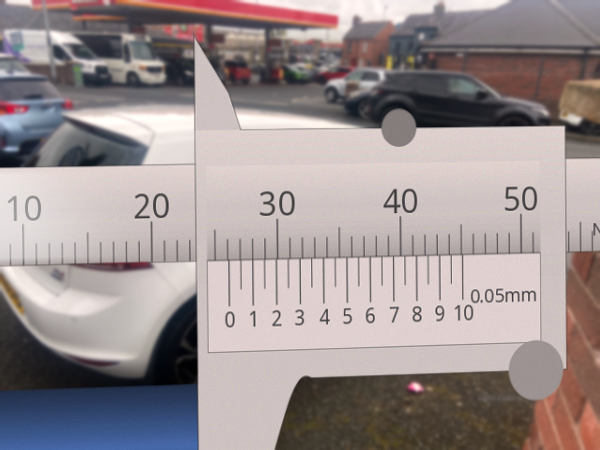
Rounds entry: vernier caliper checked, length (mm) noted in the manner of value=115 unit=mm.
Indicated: value=26.1 unit=mm
